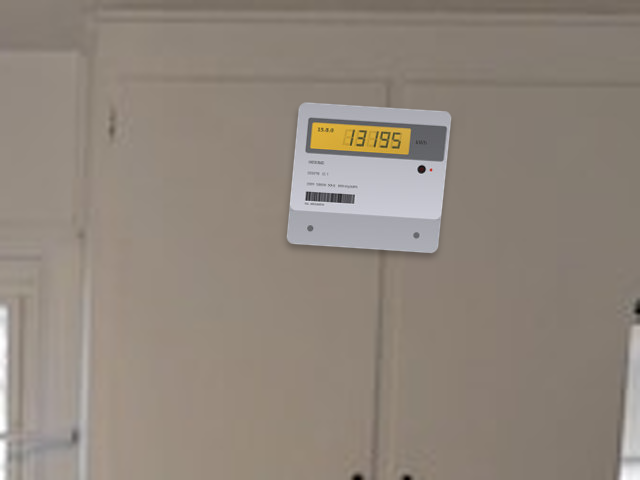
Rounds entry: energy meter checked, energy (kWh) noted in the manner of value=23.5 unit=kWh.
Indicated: value=13195 unit=kWh
